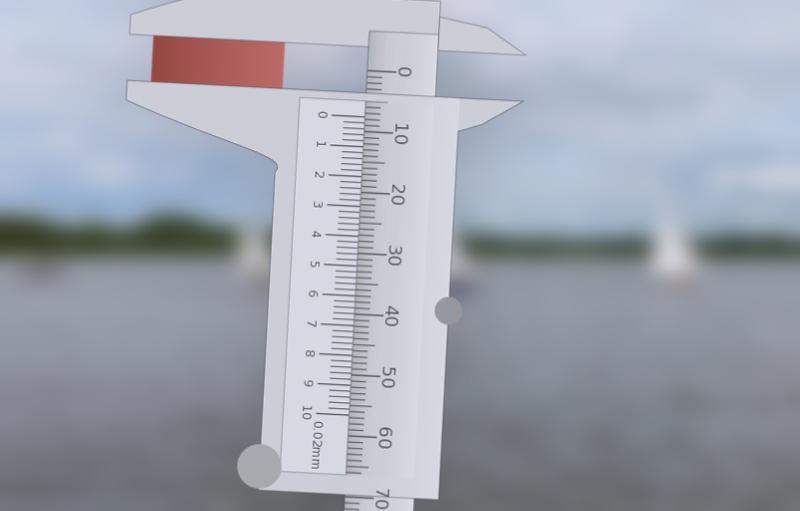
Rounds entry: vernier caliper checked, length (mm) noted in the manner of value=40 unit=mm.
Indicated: value=7.6 unit=mm
